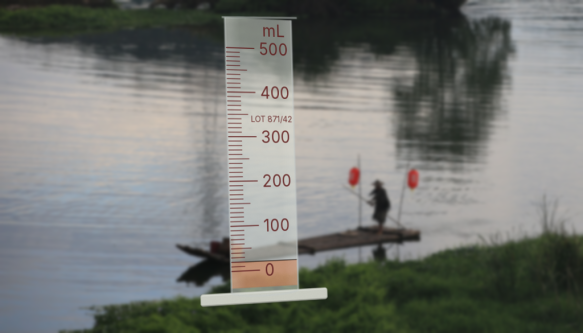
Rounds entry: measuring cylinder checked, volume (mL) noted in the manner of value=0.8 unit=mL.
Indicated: value=20 unit=mL
